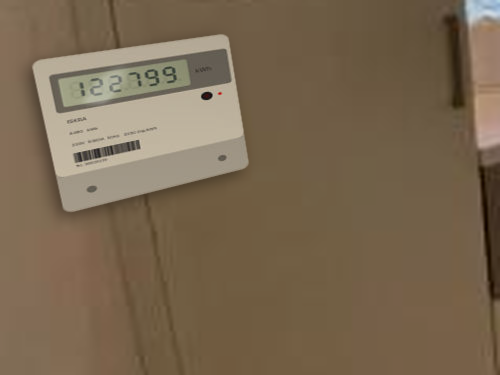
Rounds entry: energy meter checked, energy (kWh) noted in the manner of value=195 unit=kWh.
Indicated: value=122799 unit=kWh
